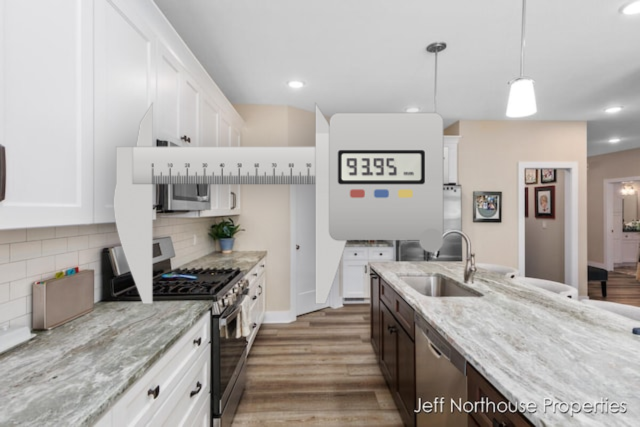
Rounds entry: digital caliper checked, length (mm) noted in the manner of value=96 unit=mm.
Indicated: value=93.95 unit=mm
